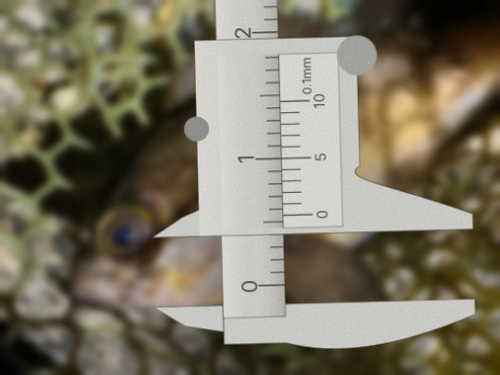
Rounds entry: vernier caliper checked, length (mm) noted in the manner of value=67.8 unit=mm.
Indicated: value=5.5 unit=mm
